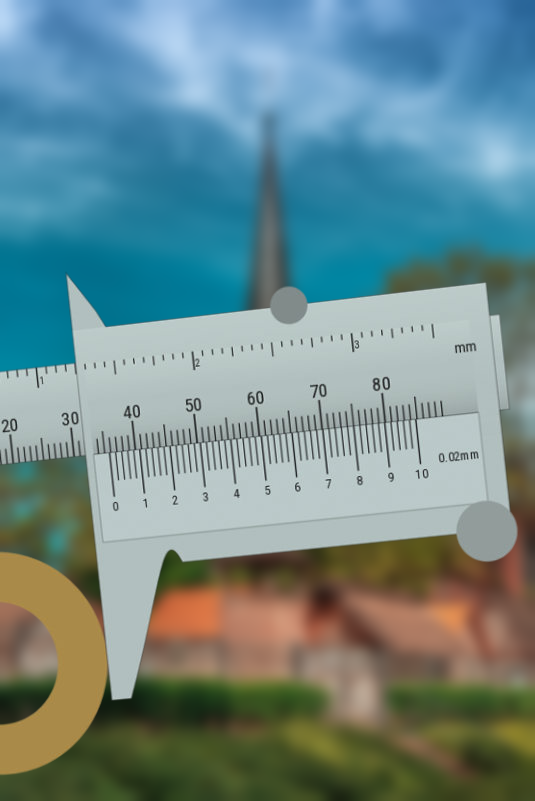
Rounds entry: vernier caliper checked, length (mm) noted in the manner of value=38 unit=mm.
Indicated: value=35.8 unit=mm
